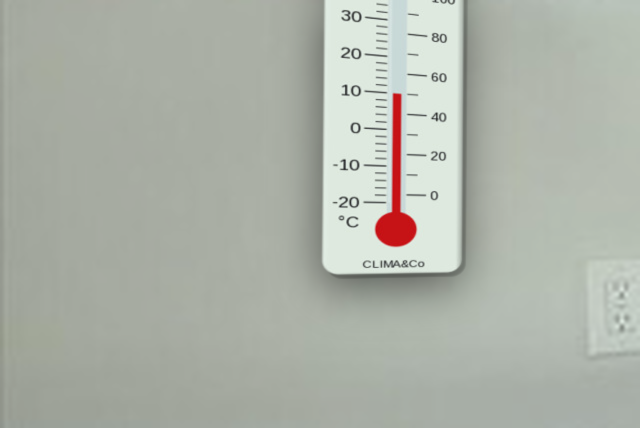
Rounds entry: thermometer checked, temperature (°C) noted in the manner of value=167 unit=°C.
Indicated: value=10 unit=°C
